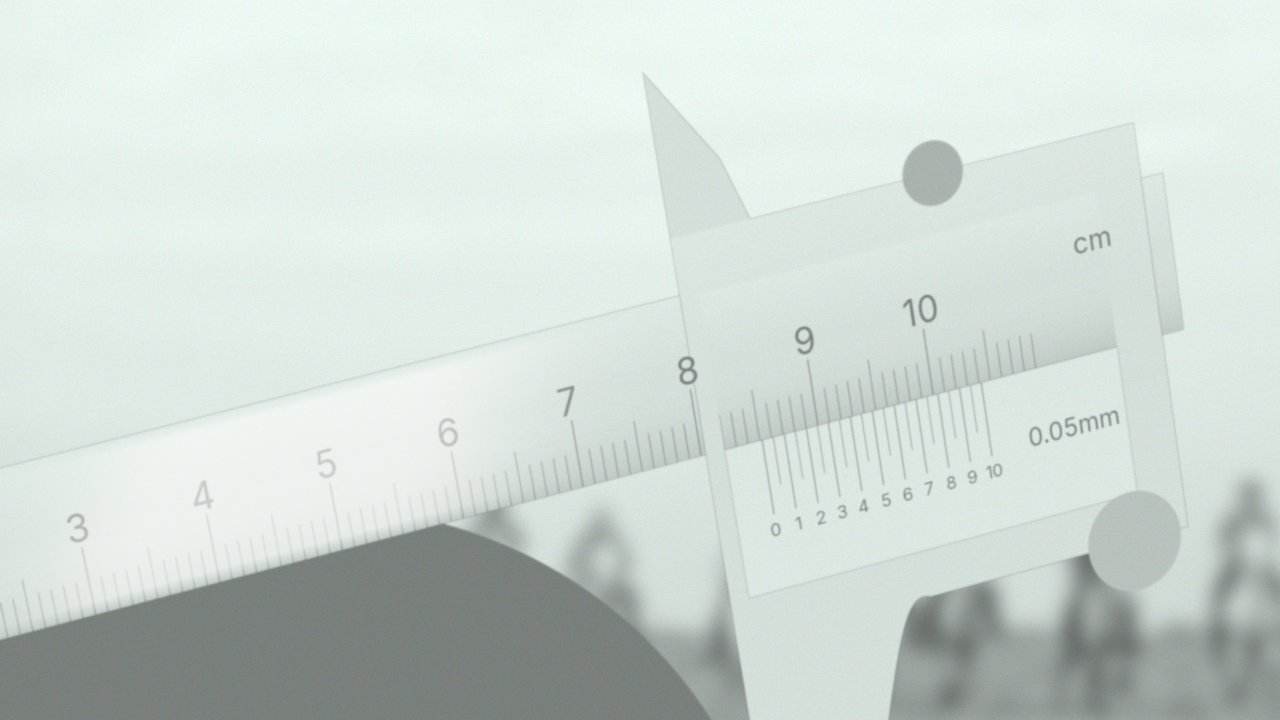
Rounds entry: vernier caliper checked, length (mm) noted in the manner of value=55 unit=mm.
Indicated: value=85.2 unit=mm
